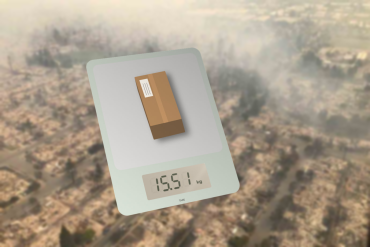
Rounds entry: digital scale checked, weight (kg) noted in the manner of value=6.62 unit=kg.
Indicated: value=15.51 unit=kg
